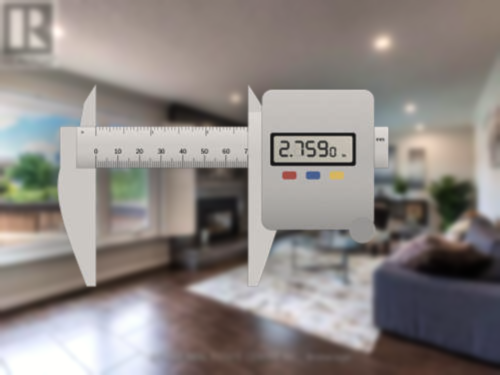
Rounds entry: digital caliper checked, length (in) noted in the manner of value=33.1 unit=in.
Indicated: value=2.7590 unit=in
